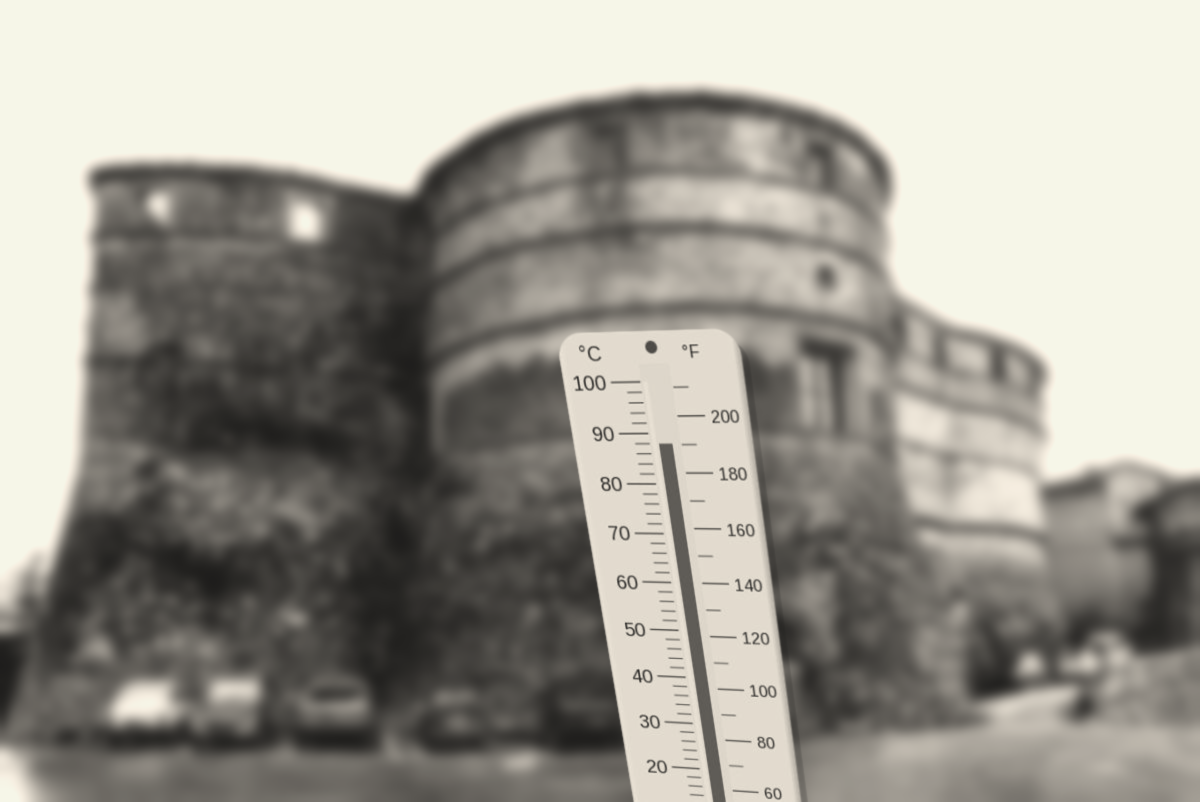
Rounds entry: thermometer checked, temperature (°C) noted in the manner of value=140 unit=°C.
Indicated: value=88 unit=°C
